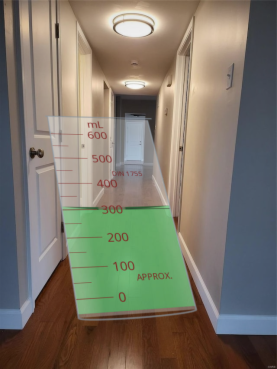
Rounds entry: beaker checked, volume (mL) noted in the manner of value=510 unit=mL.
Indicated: value=300 unit=mL
